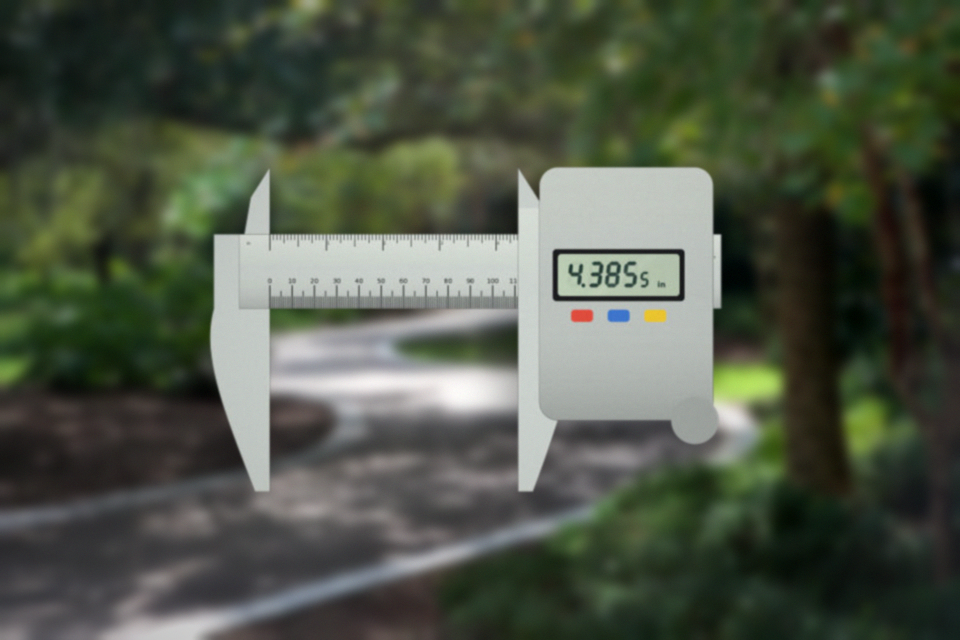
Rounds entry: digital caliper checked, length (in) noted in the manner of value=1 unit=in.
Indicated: value=4.3855 unit=in
